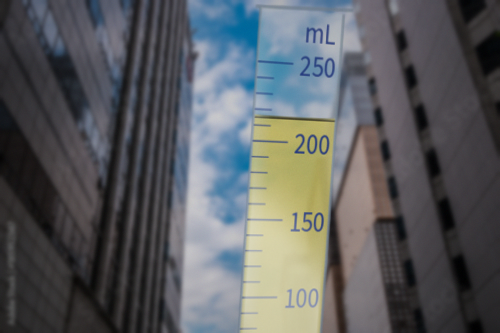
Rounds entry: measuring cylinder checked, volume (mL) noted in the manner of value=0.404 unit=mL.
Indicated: value=215 unit=mL
